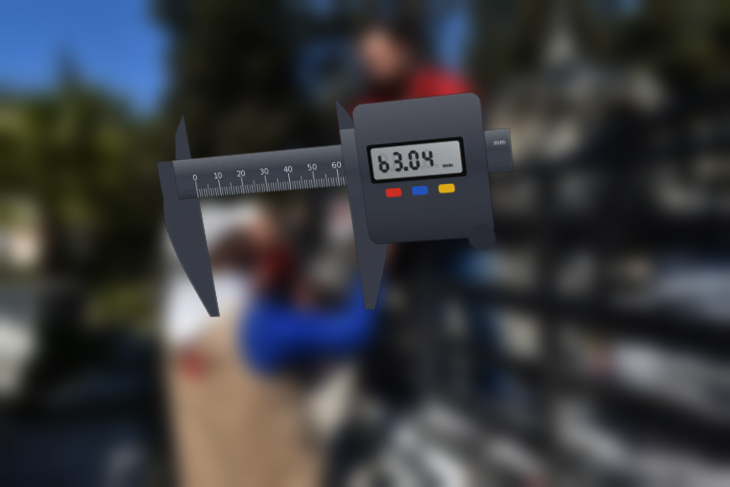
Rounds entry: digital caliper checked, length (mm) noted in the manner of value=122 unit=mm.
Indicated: value=63.04 unit=mm
